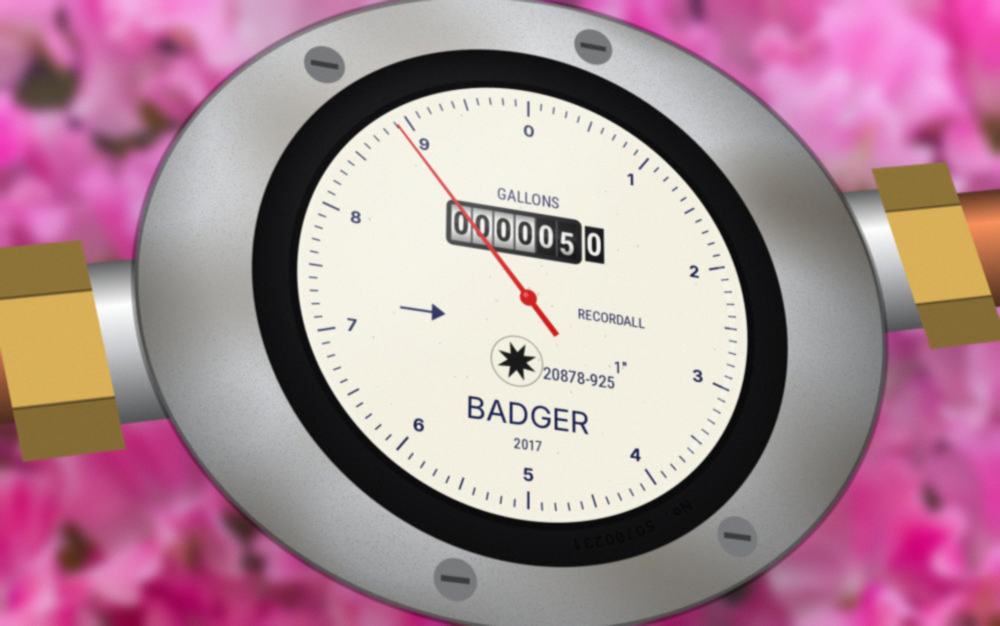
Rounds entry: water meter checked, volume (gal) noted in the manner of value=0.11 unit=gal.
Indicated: value=48.9 unit=gal
